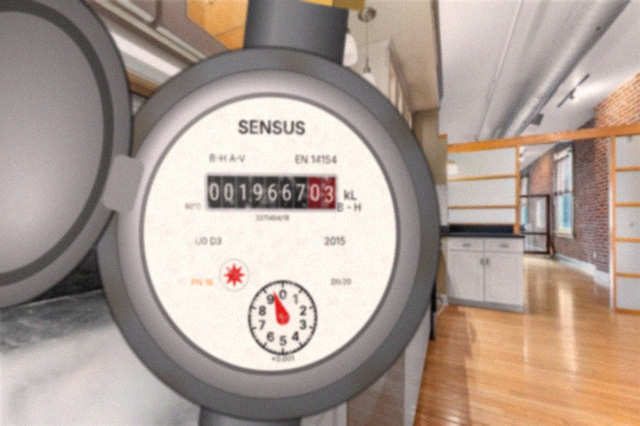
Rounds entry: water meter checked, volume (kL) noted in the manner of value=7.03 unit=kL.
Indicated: value=19667.029 unit=kL
